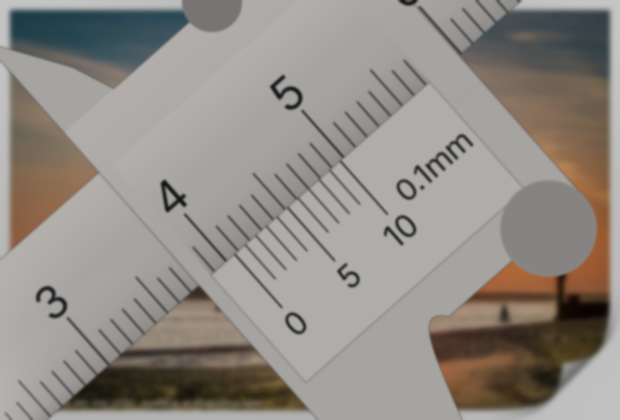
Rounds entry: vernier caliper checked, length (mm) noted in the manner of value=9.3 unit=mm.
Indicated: value=40.7 unit=mm
